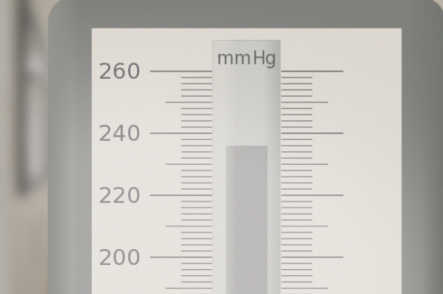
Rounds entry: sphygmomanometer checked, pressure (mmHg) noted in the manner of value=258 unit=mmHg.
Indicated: value=236 unit=mmHg
